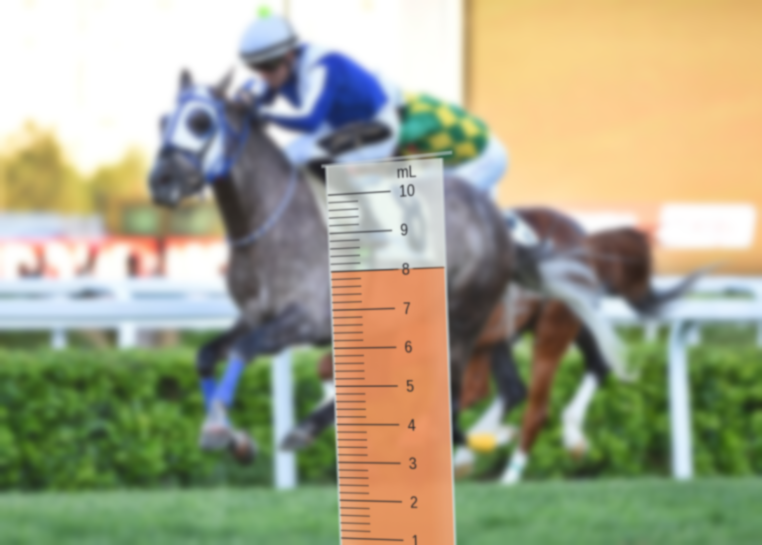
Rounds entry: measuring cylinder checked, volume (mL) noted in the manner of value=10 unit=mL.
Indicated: value=8 unit=mL
